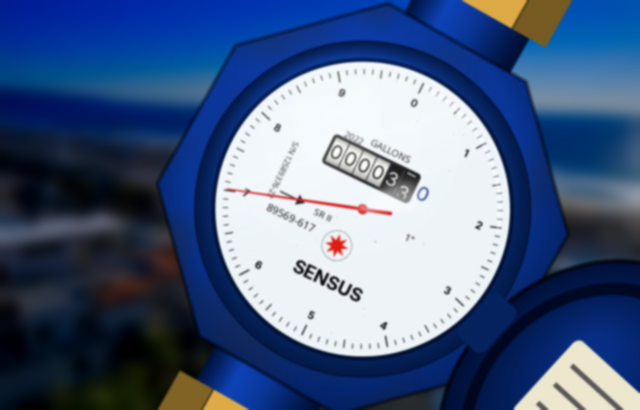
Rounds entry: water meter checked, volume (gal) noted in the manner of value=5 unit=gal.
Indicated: value=327.0 unit=gal
